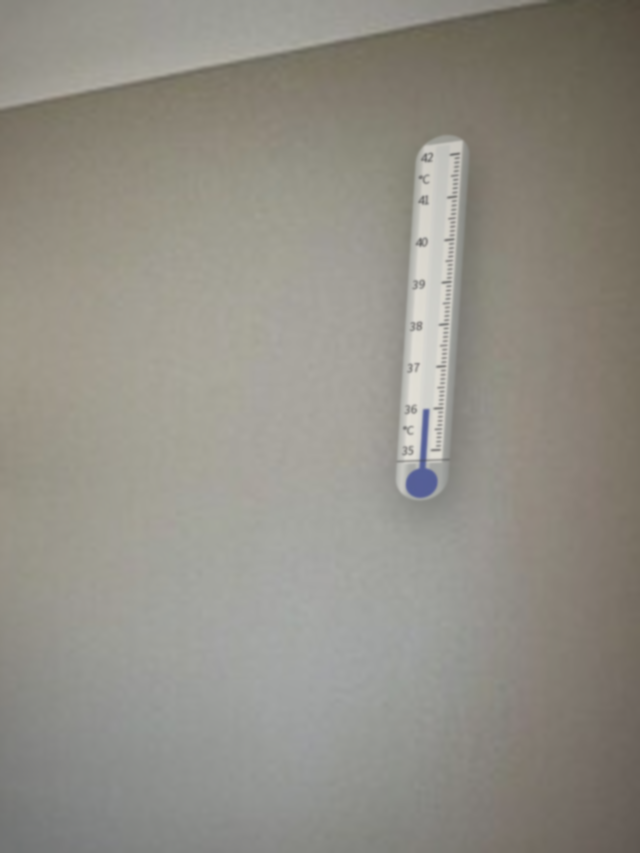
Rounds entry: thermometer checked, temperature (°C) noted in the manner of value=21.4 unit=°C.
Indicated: value=36 unit=°C
